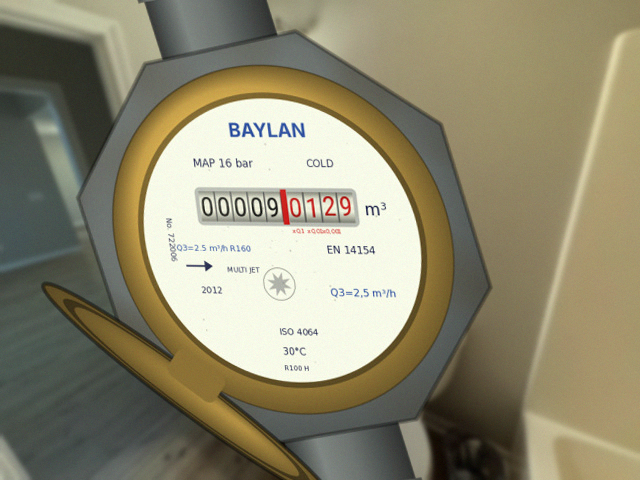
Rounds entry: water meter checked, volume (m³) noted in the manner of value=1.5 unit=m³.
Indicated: value=9.0129 unit=m³
